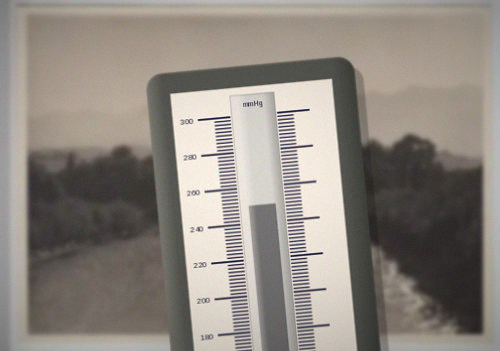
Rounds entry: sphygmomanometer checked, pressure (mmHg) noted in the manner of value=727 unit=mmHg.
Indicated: value=250 unit=mmHg
